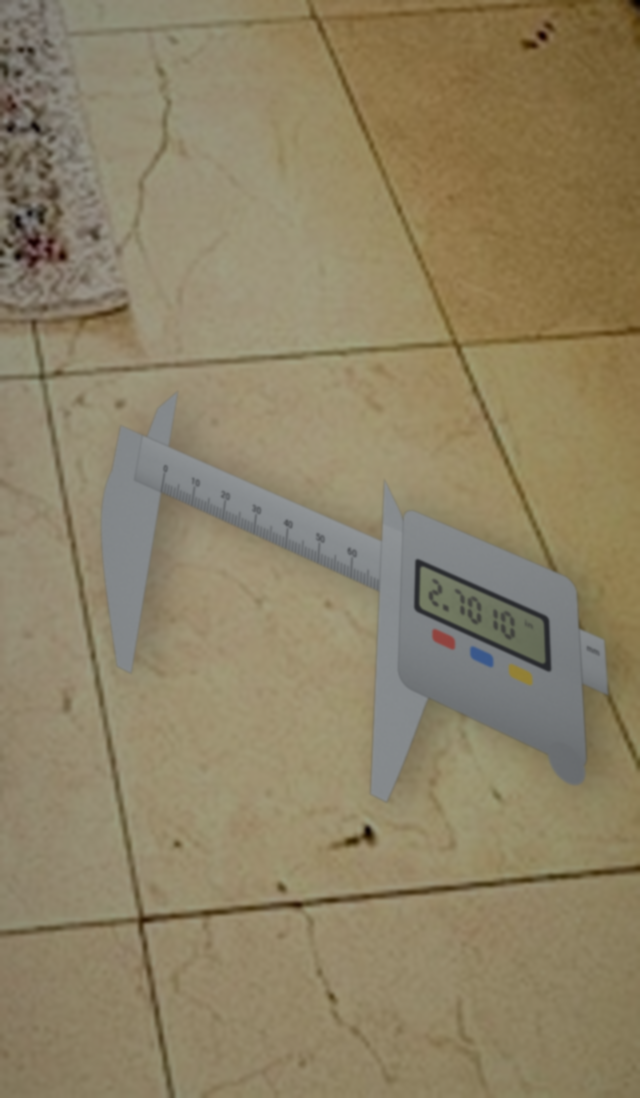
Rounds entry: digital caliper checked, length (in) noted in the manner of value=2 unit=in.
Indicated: value=2.7010 unit=in
